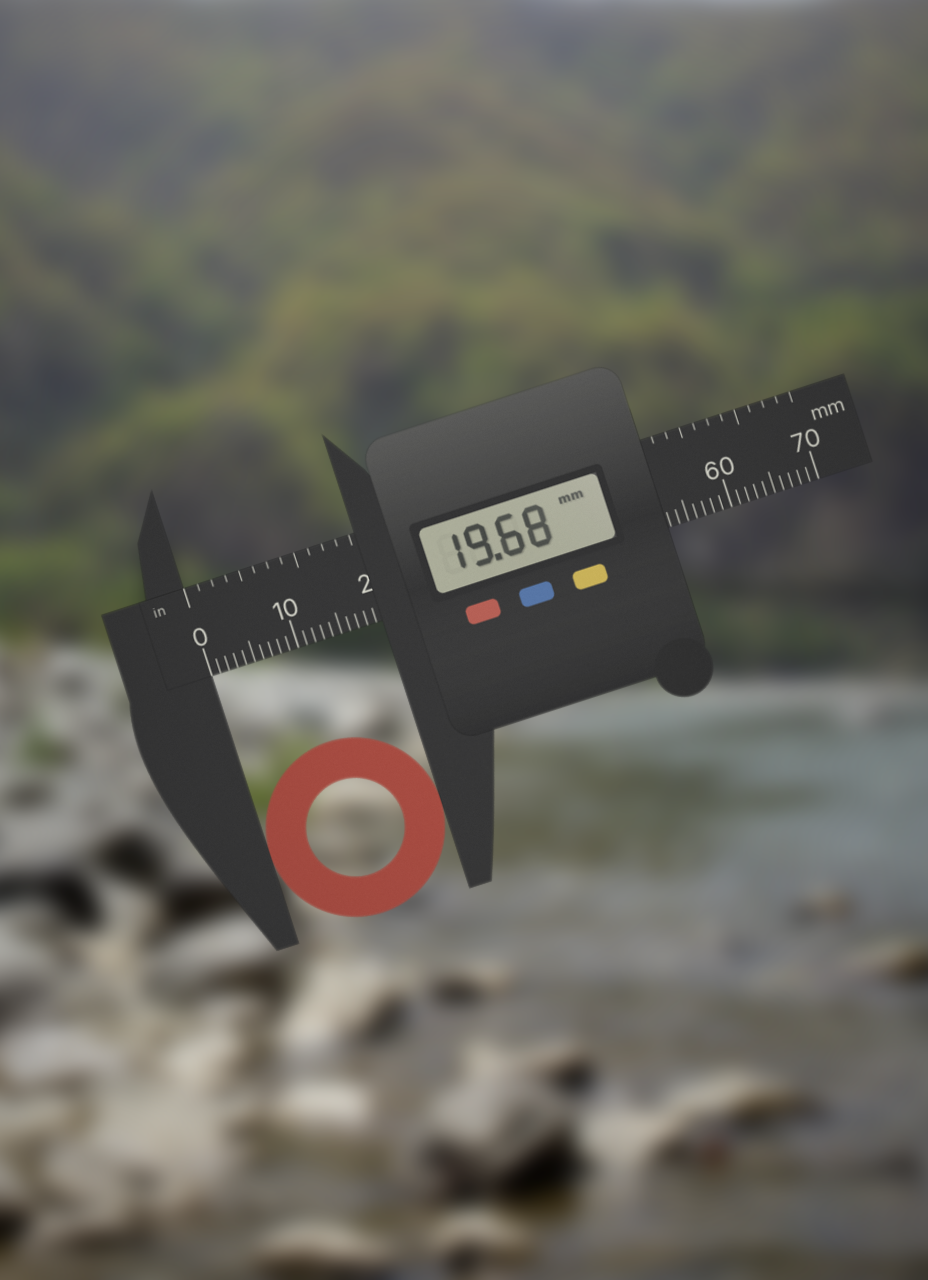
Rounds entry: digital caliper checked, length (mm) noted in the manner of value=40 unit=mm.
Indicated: value=19.68 unit=mm
